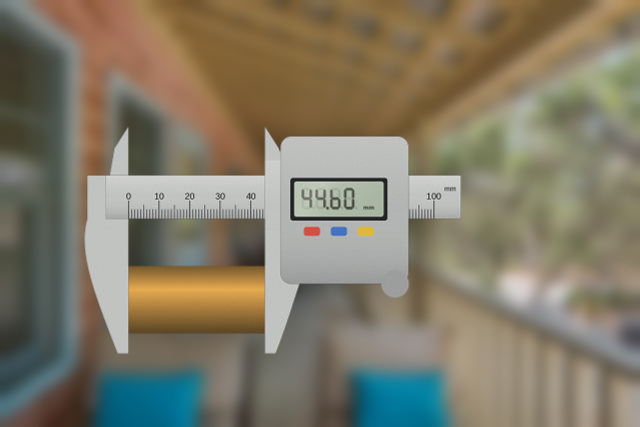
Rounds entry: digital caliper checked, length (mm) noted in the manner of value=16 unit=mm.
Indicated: value=44.60 unit=mm
